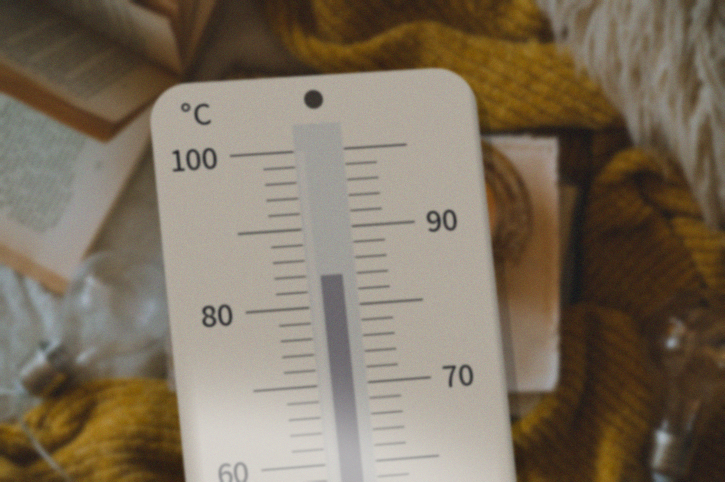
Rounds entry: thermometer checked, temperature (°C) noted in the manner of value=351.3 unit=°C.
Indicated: value=84 unit=°C
